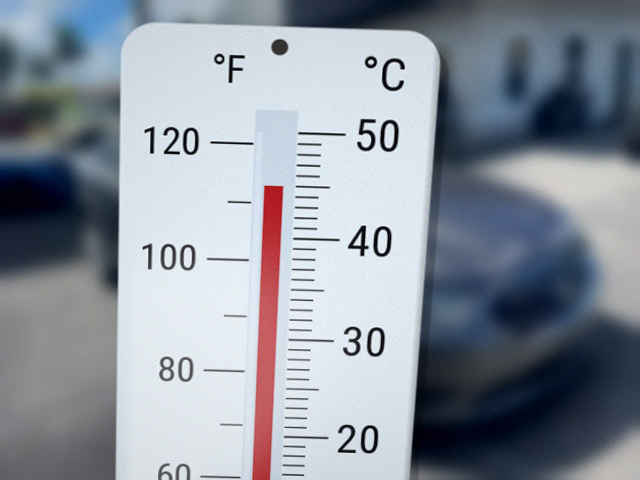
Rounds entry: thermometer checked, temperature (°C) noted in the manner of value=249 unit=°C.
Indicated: value=45 unit=°C
